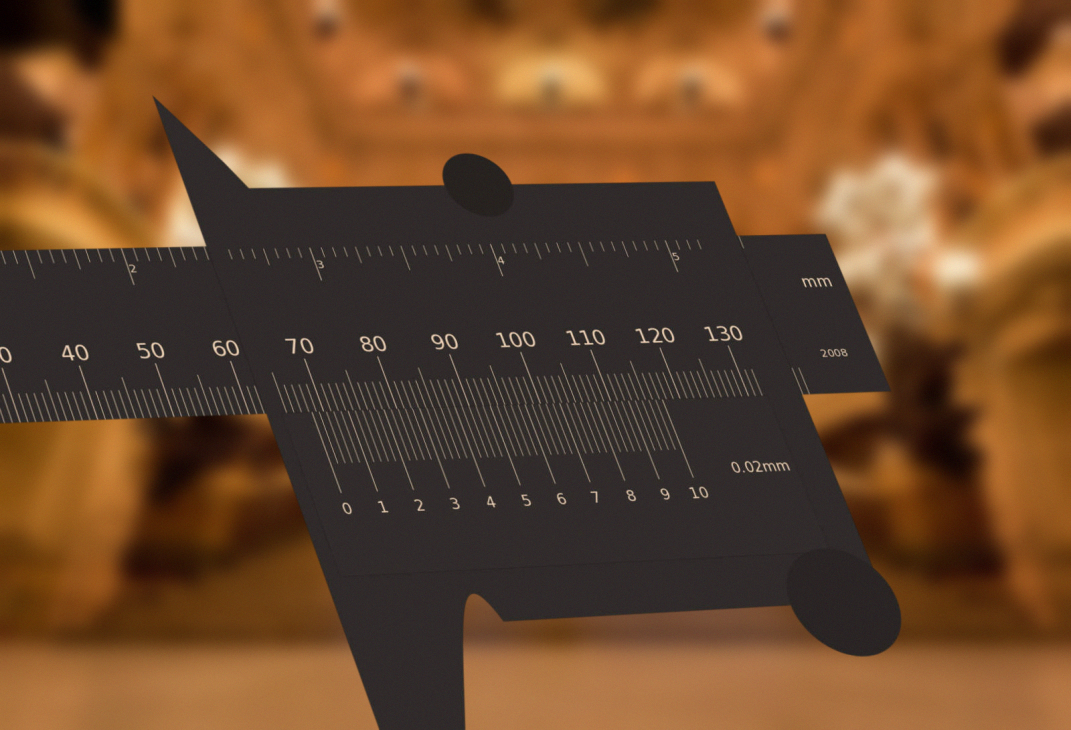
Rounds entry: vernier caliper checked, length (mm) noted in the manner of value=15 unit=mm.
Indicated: value=68.4 unit=mm
